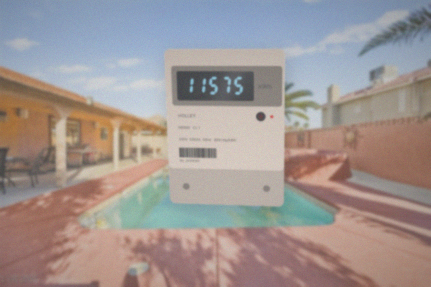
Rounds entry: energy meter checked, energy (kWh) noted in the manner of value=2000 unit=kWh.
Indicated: value=11575 unit=kWh
